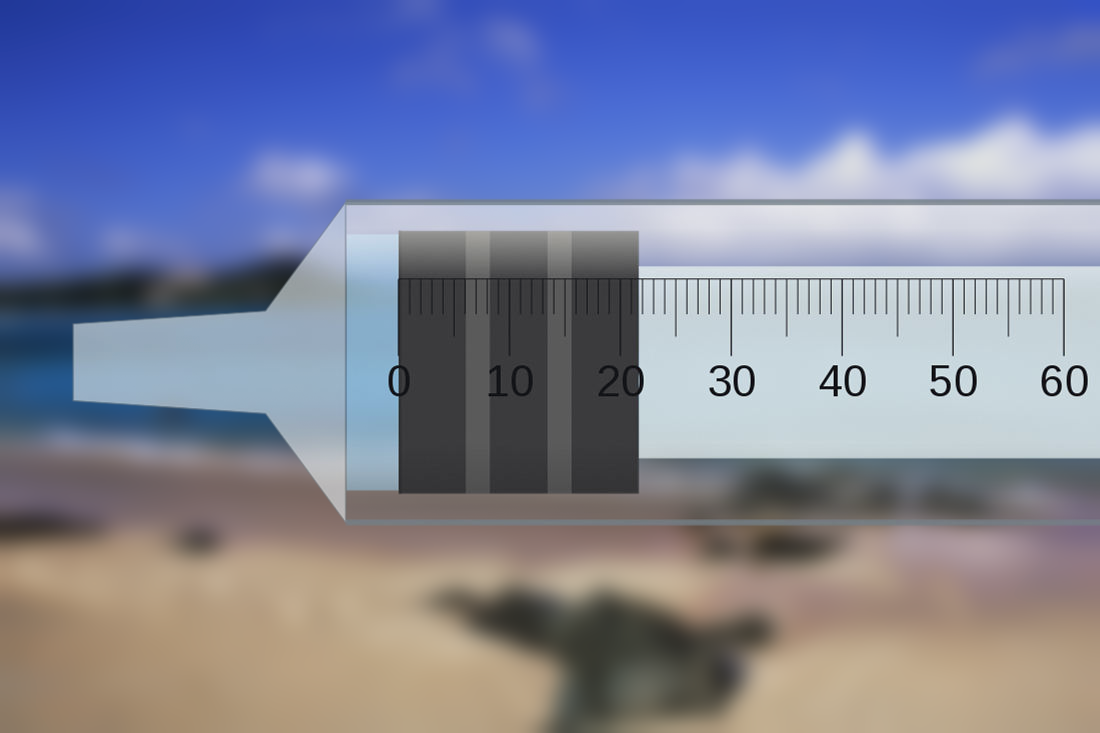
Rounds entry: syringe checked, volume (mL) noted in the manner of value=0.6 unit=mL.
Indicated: value=0 unit=mL
